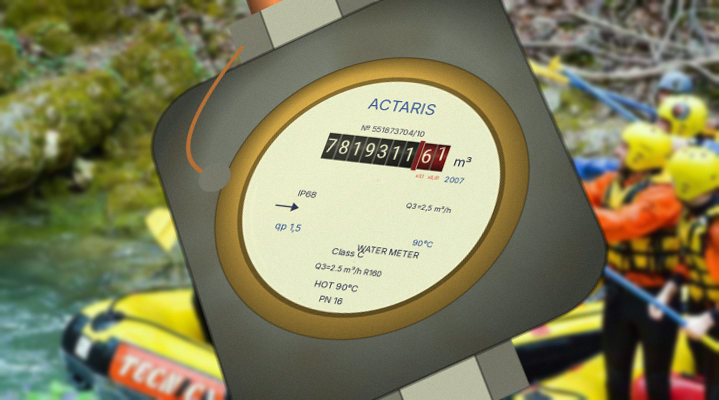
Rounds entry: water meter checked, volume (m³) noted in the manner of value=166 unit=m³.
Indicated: value=7819311.61 unit=m³
